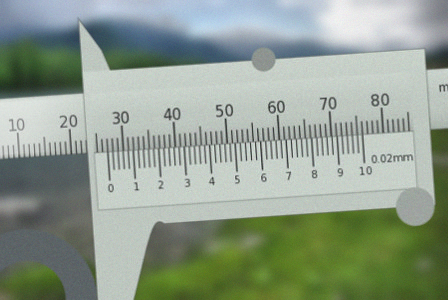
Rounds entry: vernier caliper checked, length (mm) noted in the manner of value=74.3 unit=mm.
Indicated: value=27.0 unit=mm
